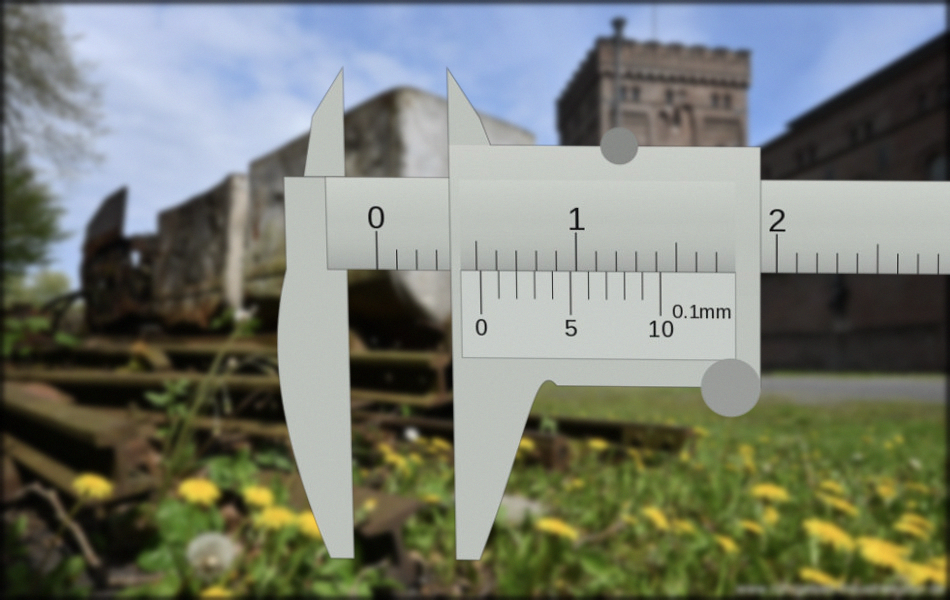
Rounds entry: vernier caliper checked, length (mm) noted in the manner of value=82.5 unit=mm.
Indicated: value=5.2 unit=mm
